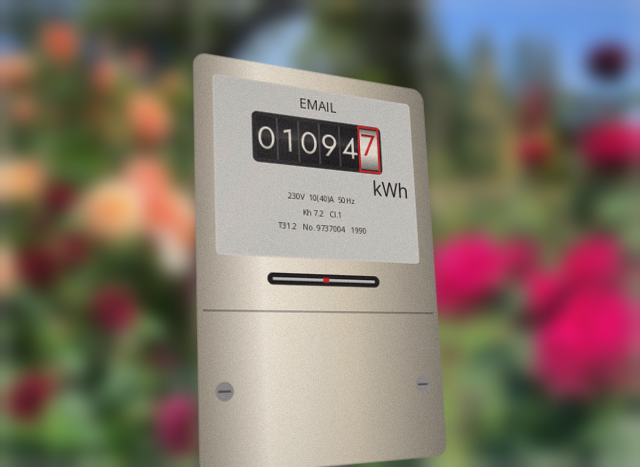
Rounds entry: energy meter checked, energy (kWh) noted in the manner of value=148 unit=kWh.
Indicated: value=1094.7 unit=kWh
